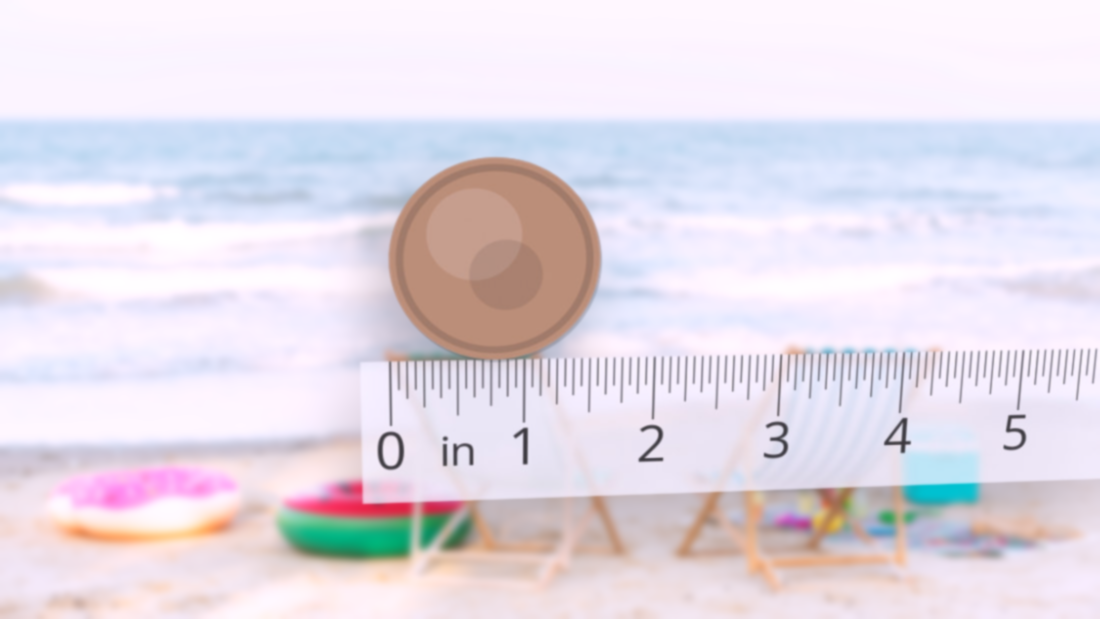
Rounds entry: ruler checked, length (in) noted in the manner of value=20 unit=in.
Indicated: value=1.5625 unit=in
